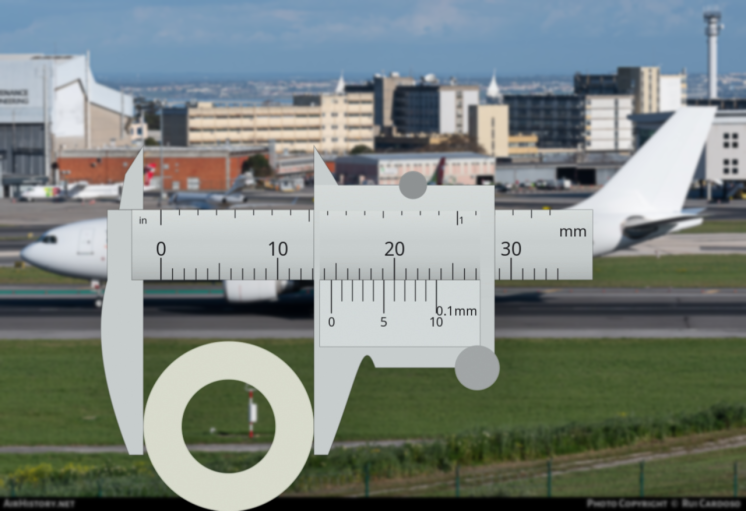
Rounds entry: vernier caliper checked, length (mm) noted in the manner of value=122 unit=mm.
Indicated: value=14.6 unit=mm
